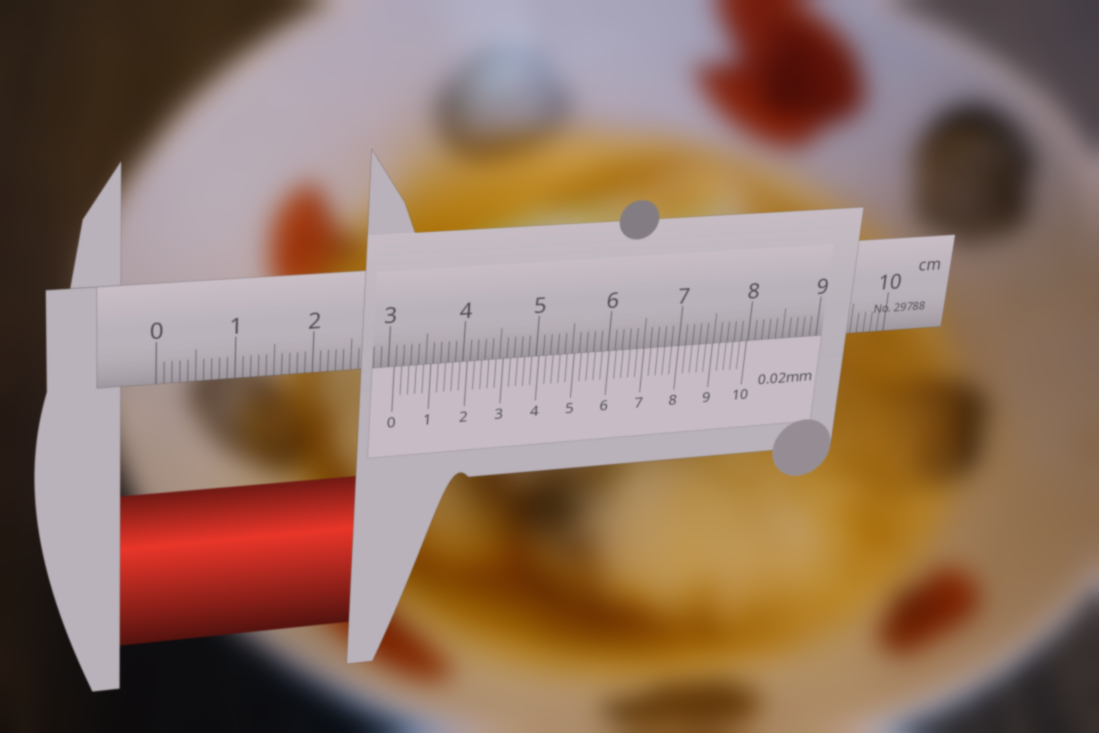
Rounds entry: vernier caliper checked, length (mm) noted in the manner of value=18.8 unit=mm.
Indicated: value=30.8 unit=mm
